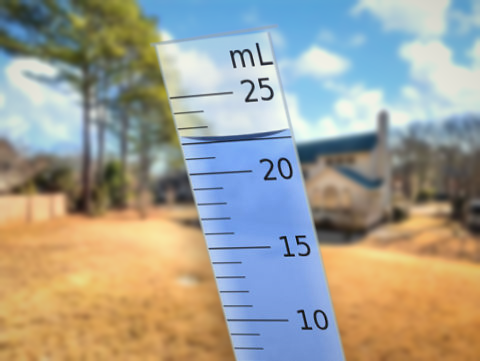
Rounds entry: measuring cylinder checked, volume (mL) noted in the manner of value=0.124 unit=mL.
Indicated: value=22 unit=mL
